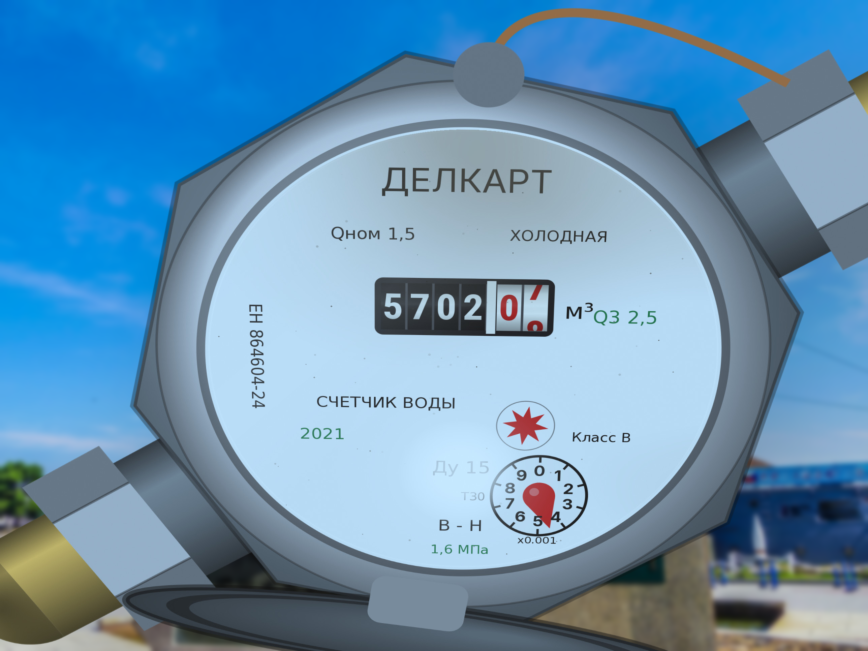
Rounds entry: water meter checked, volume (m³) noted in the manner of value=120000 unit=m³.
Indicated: value=5702.074 unit=m³
